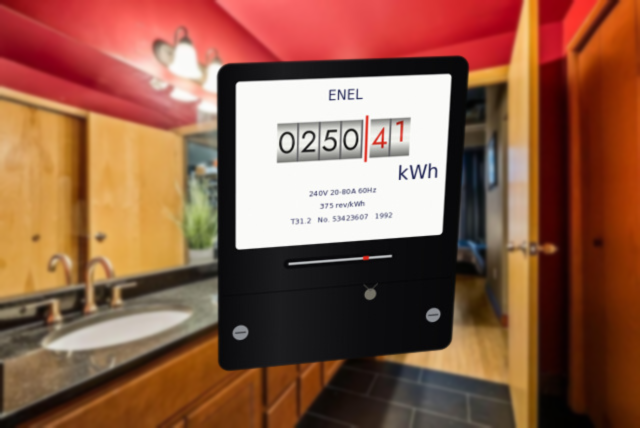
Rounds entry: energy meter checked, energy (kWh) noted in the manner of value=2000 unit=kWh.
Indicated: value=250.41 unit=kWh
